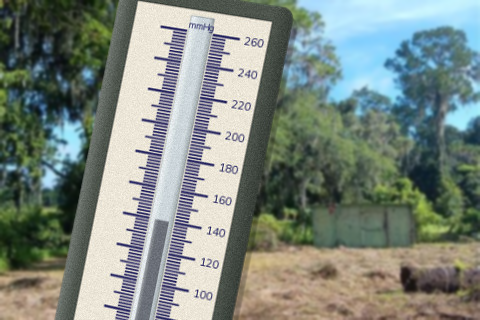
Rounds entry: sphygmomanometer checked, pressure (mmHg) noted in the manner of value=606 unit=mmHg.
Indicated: value=140 unit=mmHg
